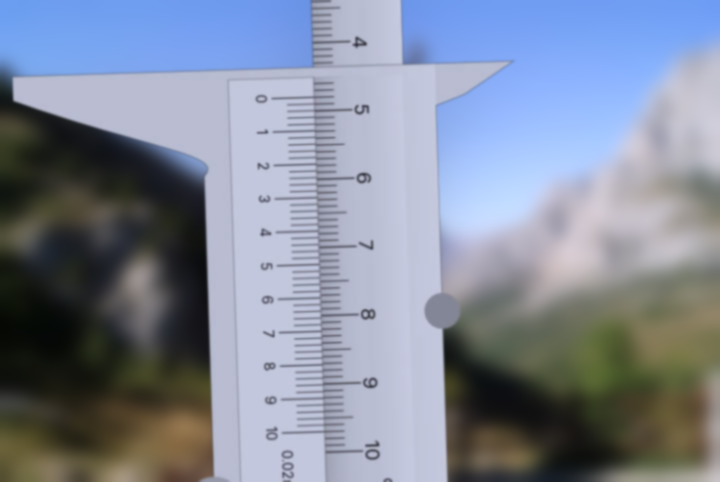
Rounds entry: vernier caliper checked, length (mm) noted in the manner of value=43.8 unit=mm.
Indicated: value=48.0 unit=mm
